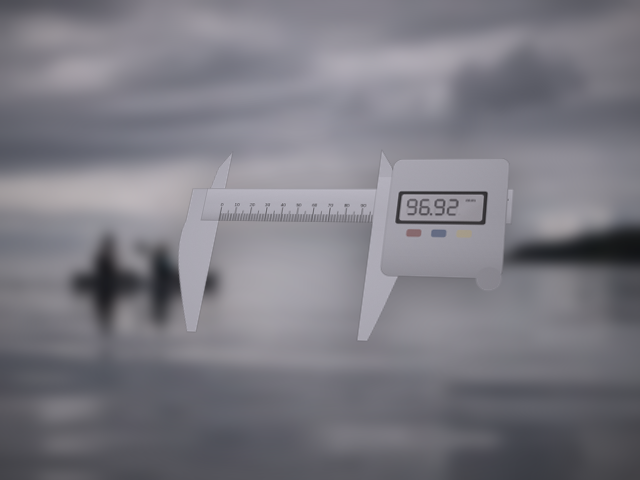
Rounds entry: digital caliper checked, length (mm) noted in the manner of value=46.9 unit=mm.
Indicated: value=96.92 unit=mm
